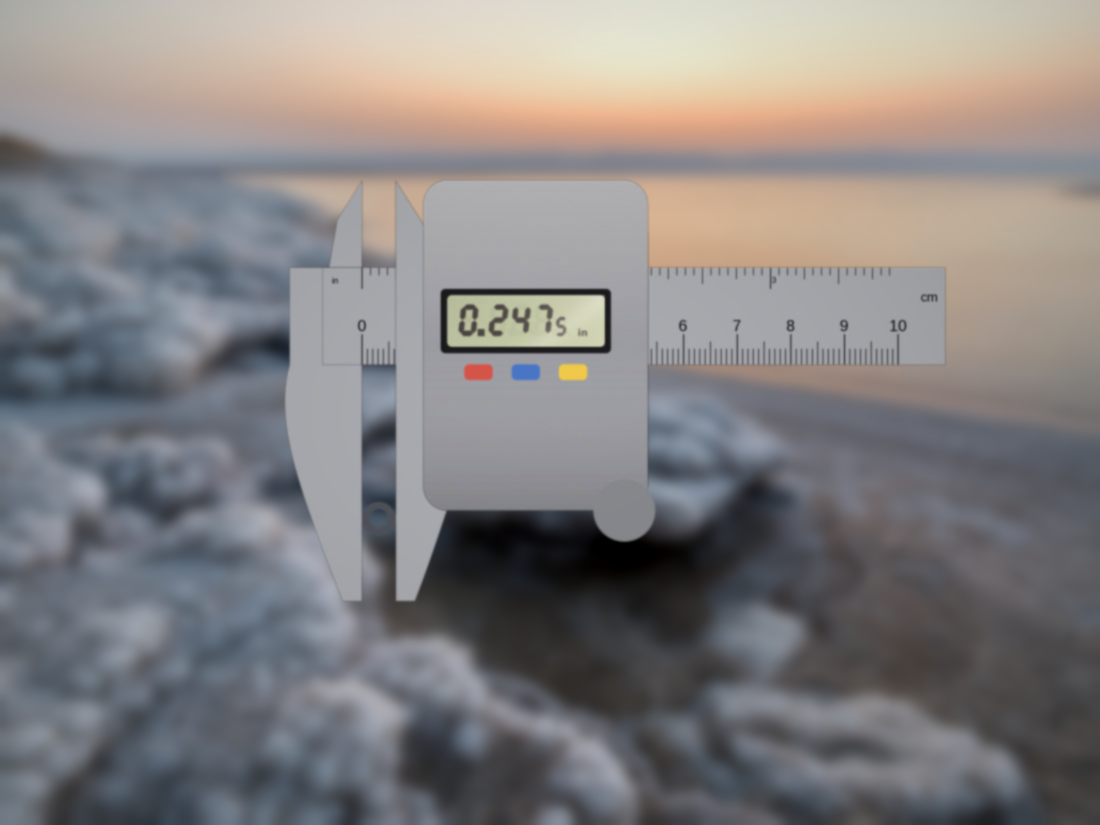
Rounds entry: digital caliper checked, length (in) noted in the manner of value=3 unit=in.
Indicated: value=0.2475 unit=in
